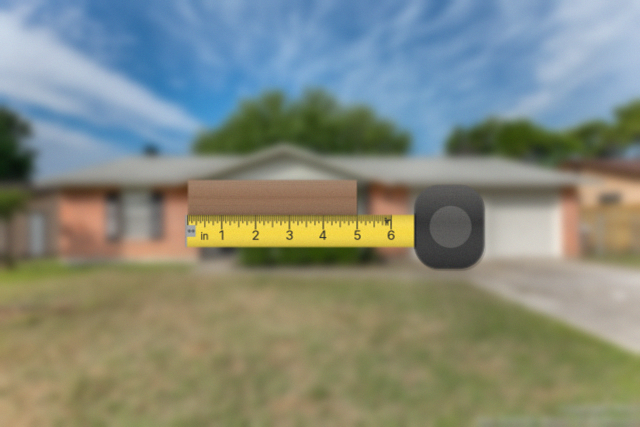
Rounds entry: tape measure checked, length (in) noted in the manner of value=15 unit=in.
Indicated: value=5 unit=in
